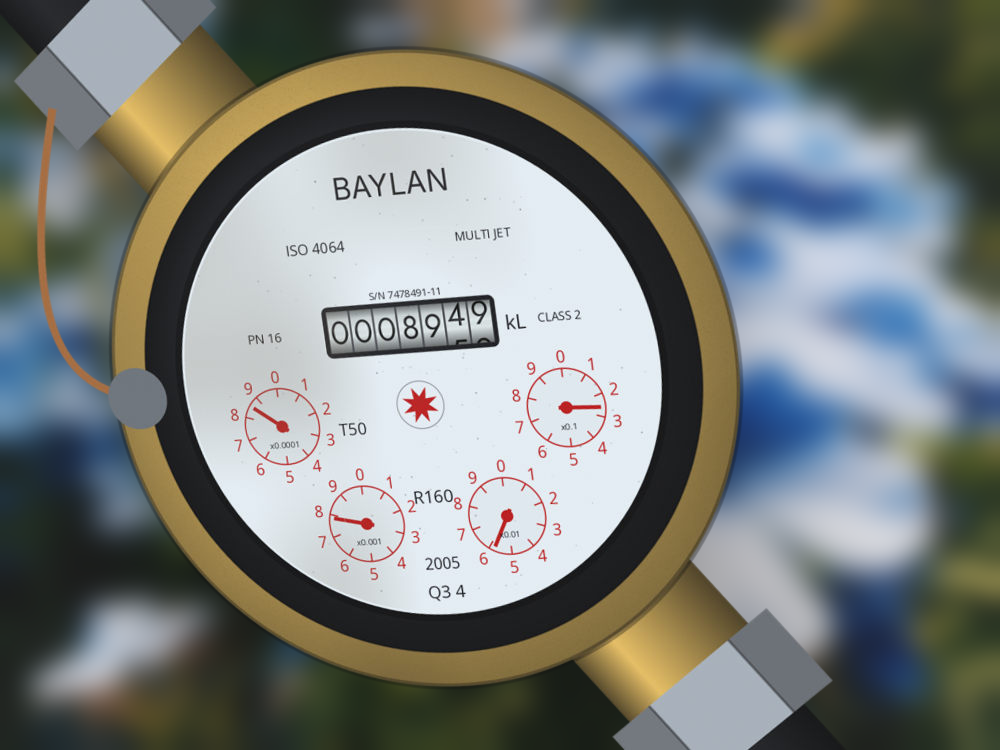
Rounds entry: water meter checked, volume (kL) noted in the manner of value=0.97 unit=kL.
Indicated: value=8949.2578 unit=kL
